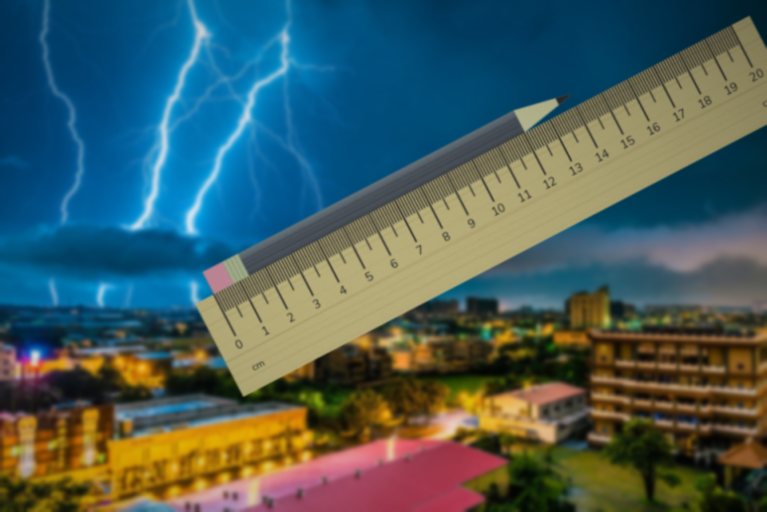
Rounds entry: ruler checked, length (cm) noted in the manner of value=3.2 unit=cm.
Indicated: value=14 unit=cm
